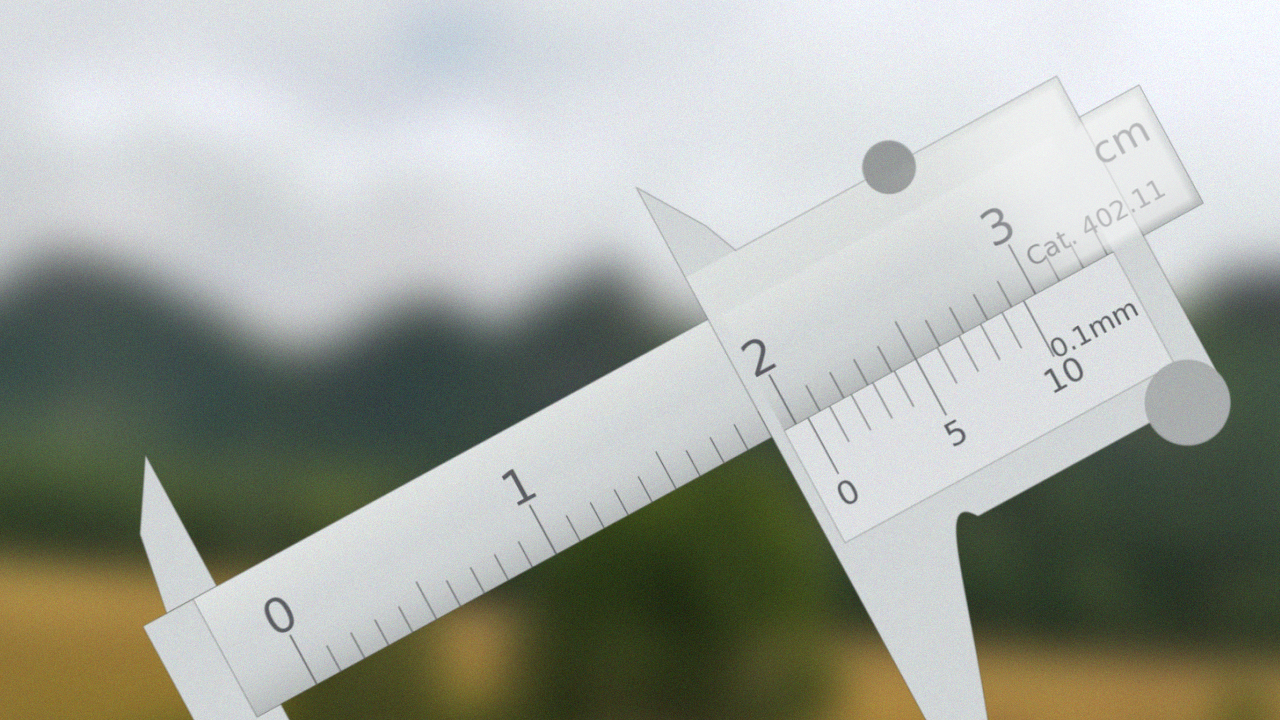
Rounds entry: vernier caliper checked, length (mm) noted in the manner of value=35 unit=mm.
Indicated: value=20.5 unit=mm
